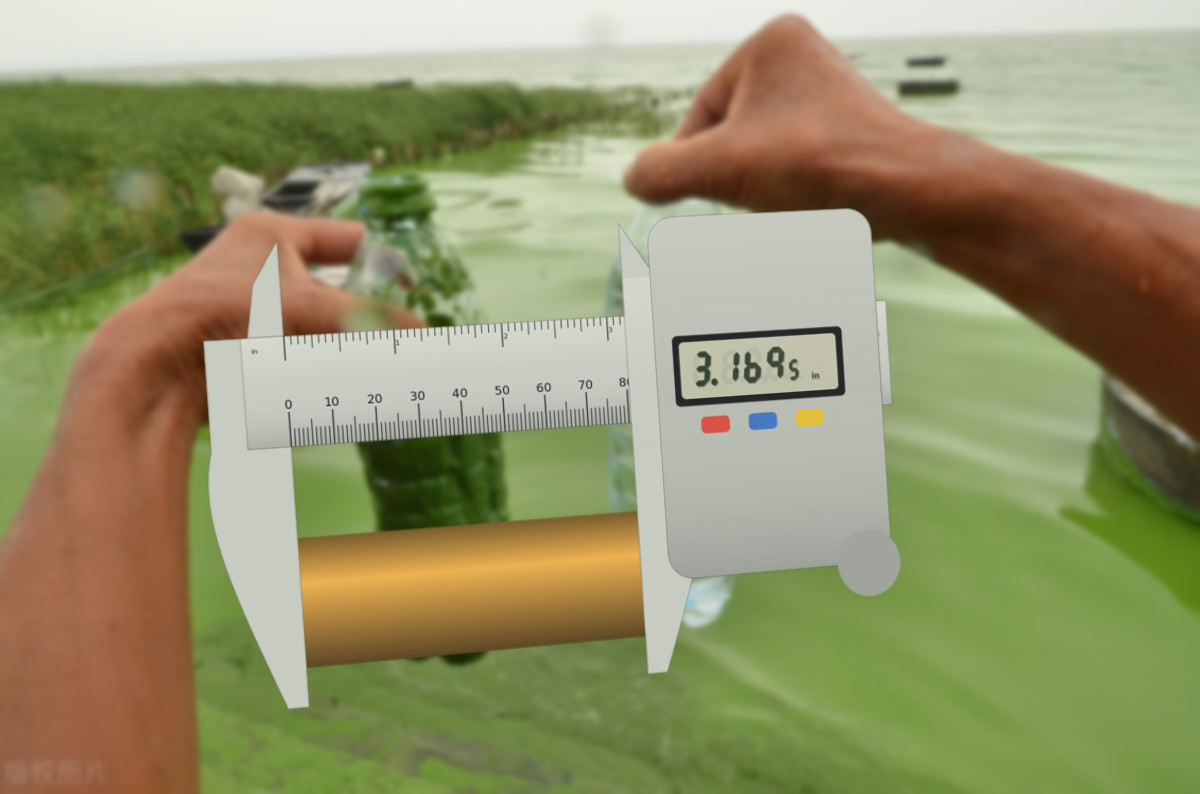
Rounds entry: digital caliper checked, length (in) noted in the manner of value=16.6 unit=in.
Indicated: value=3.1695 unit=in
